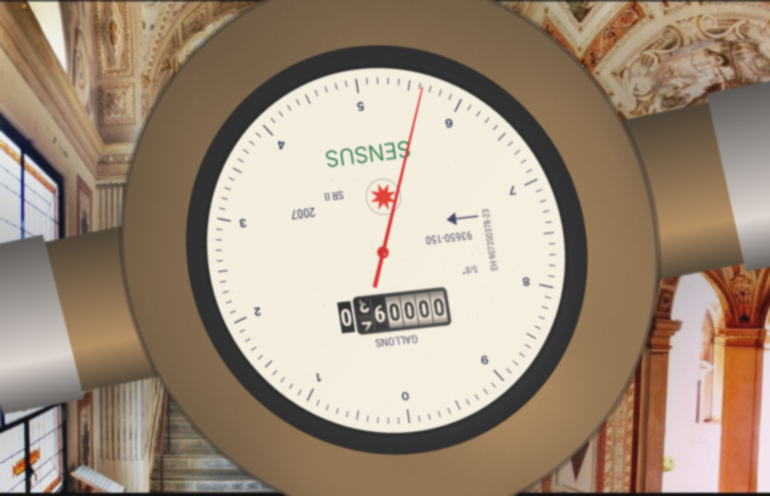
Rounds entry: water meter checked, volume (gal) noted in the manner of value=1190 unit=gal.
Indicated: value=925.6 unit=gal
